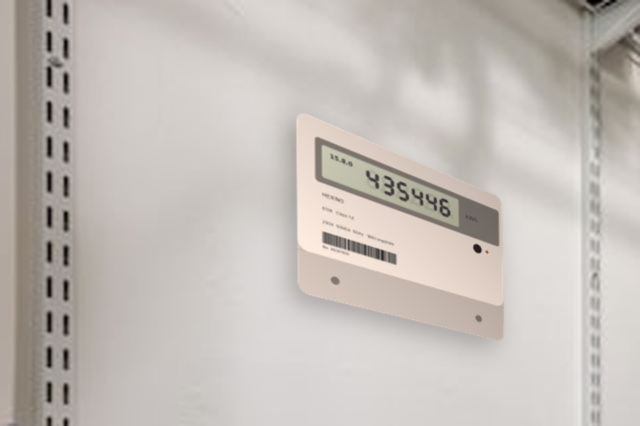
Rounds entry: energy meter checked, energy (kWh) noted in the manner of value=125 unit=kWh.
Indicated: value=435446 unit=kWh
